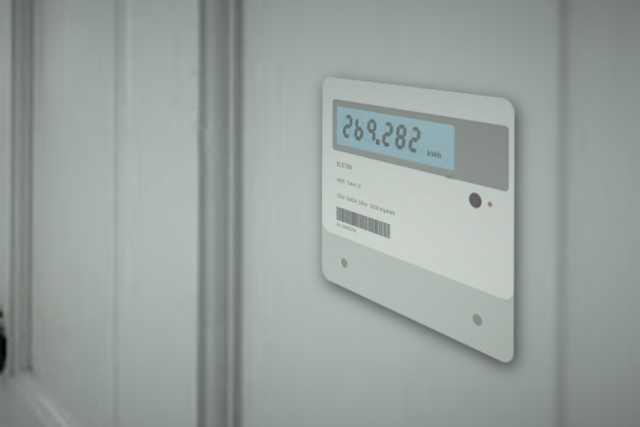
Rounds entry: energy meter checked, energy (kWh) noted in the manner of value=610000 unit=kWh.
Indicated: value=269.282 unit=kWh
